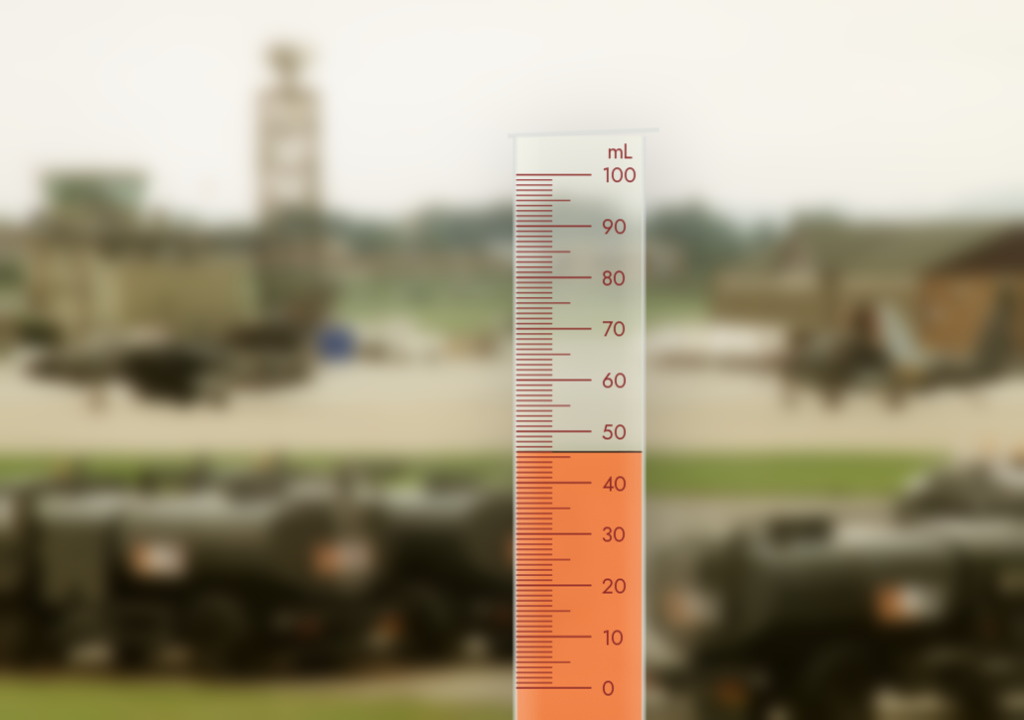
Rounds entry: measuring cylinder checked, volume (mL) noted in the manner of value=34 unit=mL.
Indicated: value=46 unit=mL
